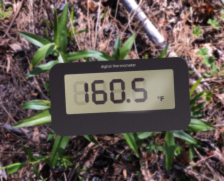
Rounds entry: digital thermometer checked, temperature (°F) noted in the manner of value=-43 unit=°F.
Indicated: value=160.5 unit=°F
